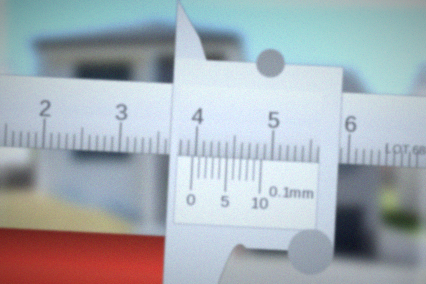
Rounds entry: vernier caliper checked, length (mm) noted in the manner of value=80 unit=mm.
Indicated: value=39.6 unit=mm
